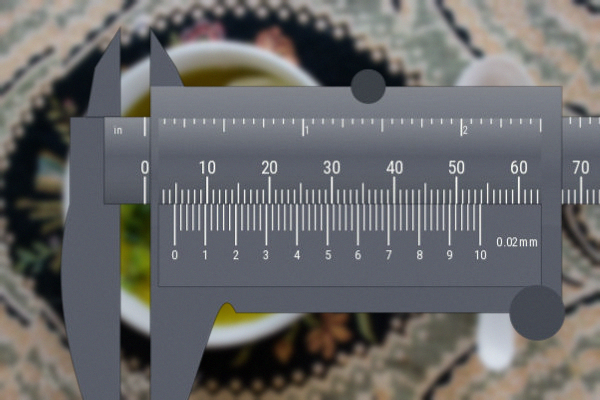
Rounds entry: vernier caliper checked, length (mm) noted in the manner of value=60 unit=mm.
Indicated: value=4.8 unit=mm
